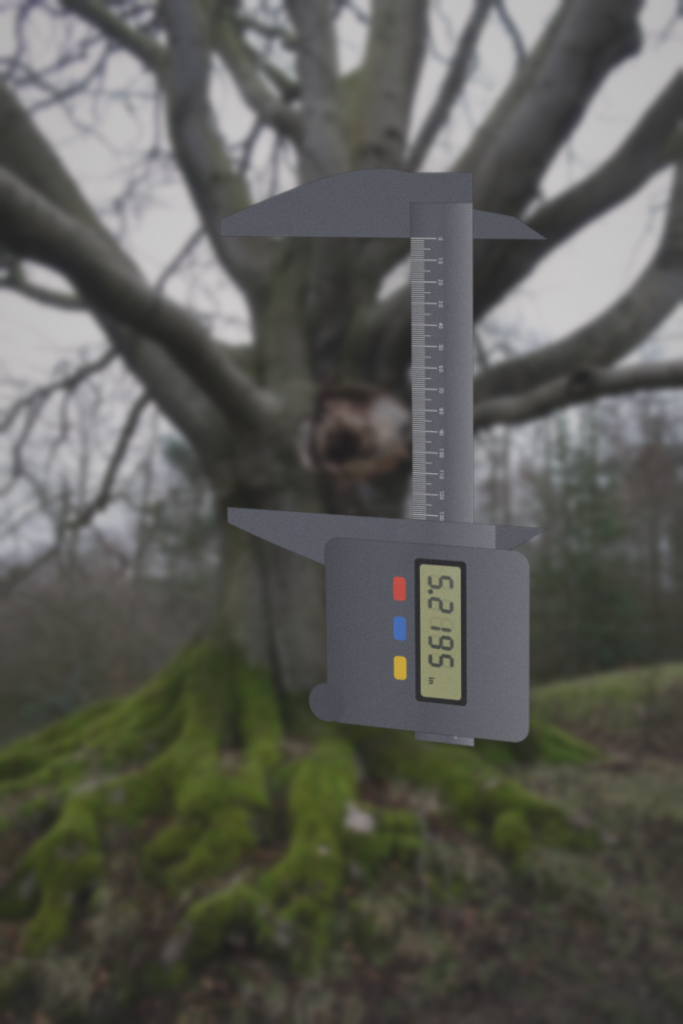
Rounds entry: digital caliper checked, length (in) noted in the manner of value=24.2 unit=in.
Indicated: value=5.2195 unit=in
